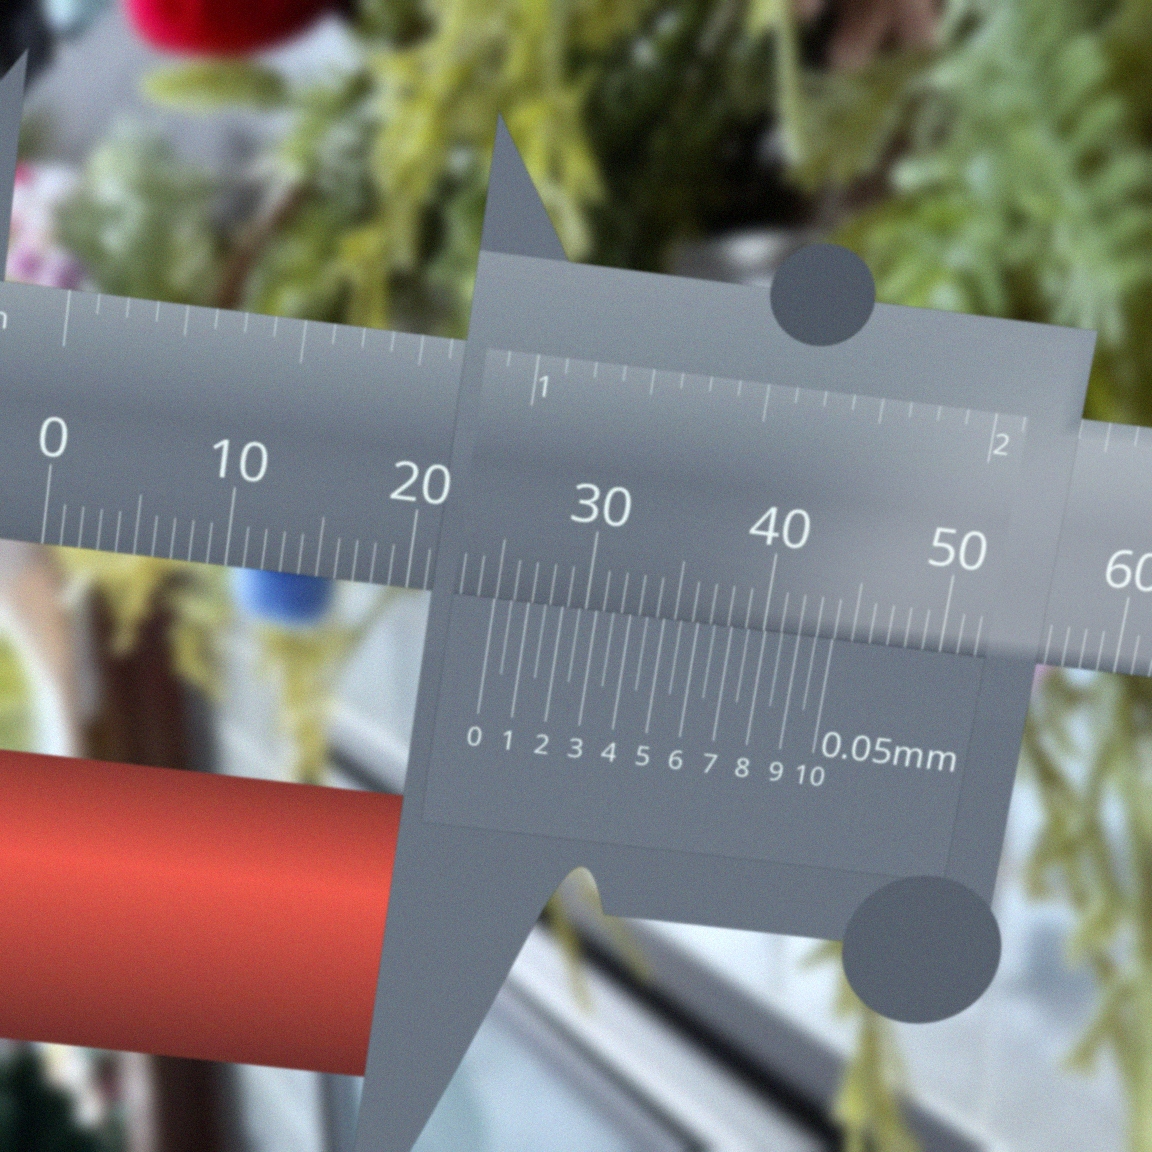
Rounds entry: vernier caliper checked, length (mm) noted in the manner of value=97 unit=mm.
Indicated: value=24.9 unit=mm
